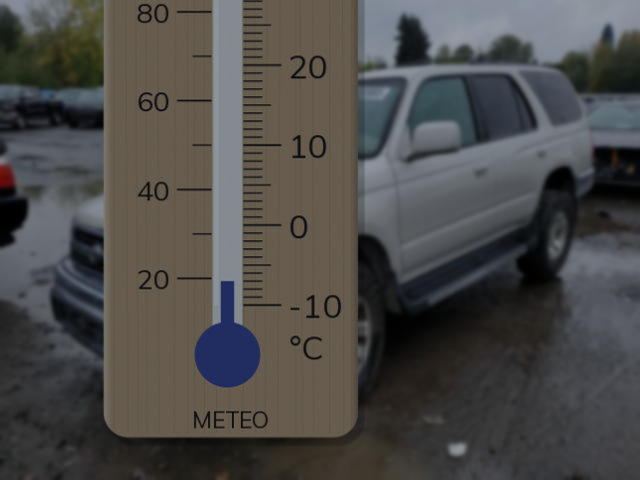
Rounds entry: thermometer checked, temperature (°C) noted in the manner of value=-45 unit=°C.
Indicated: value=-7 unit=°C
